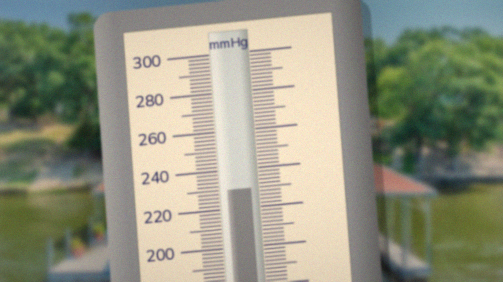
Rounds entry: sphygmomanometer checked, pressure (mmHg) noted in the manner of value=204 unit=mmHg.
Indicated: value=230 unit=mmHg
